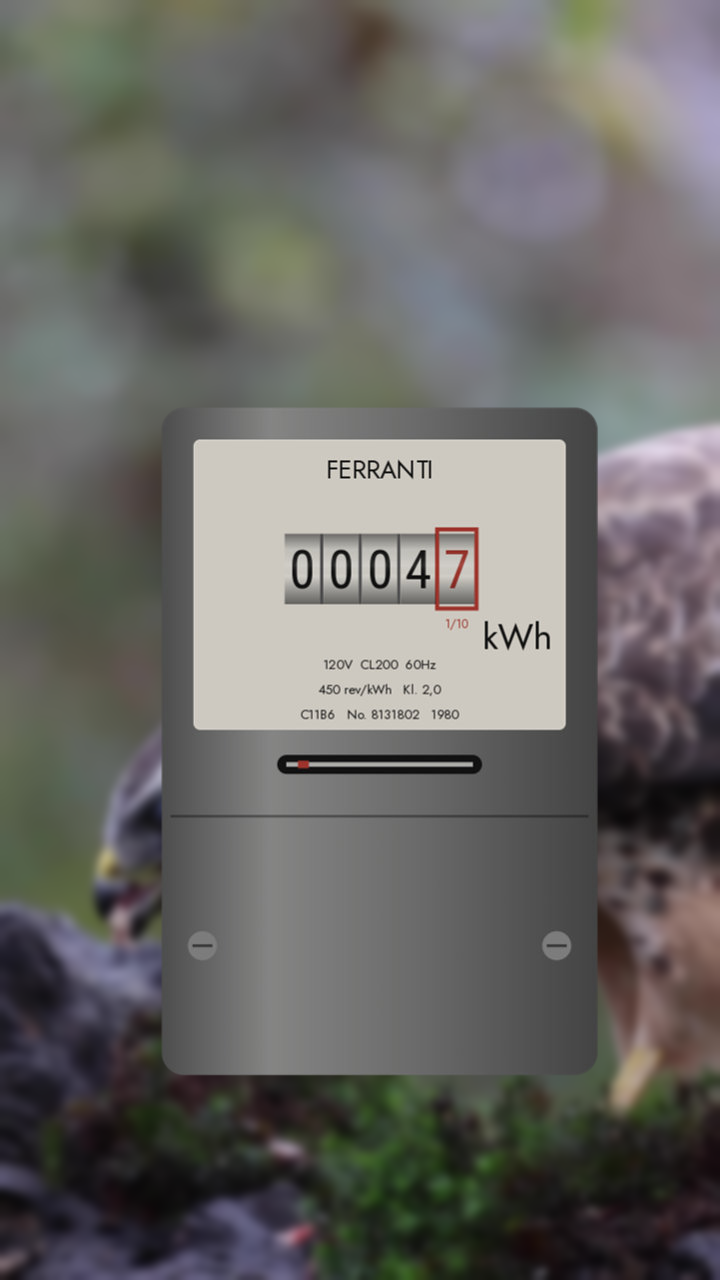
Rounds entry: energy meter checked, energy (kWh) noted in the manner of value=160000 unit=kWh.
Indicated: value=4.7 unit=kWh
